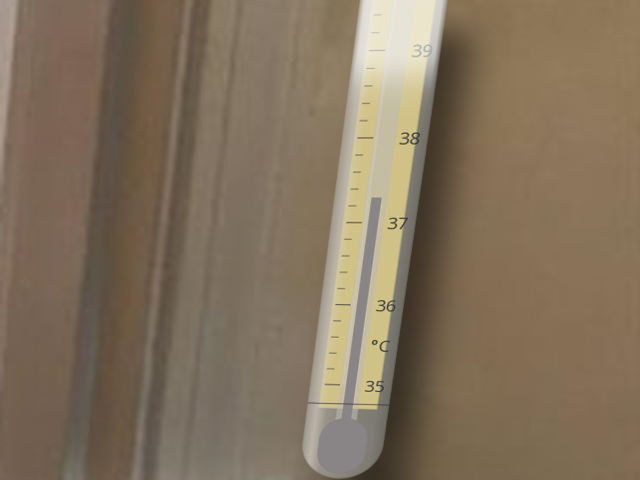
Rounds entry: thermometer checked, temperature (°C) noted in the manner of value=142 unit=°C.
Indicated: value=37.3 unit=°C
